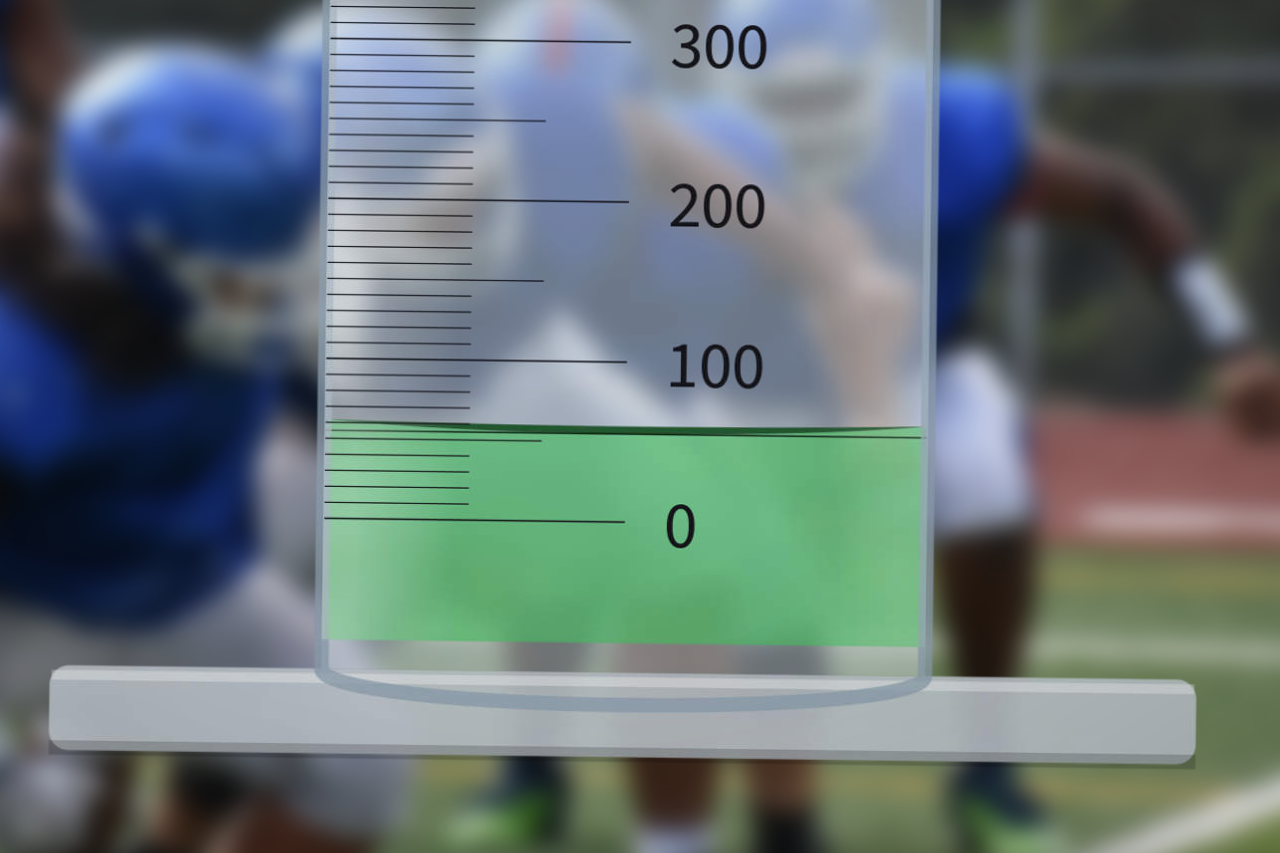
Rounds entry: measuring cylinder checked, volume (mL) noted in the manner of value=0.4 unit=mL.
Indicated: value=55 unit=mL
